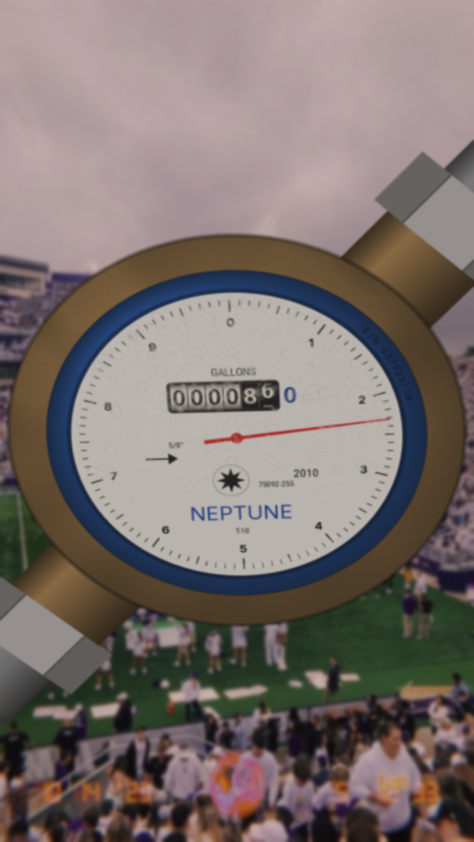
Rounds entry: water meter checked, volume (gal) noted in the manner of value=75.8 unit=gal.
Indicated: value=862.3 unit=gal
